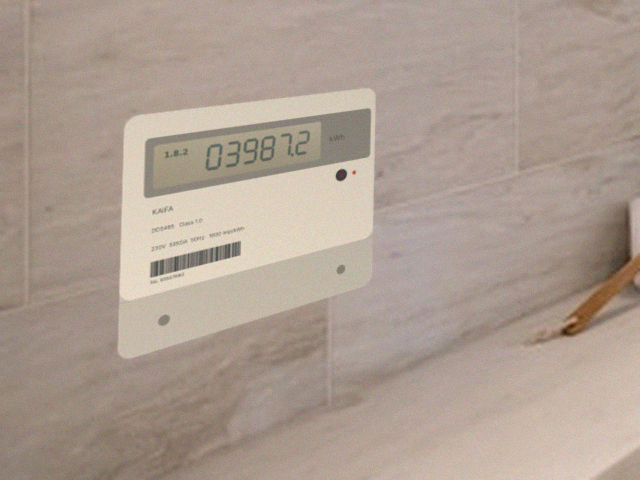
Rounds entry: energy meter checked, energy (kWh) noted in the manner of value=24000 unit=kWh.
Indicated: value=3987.2 unit=kWh
